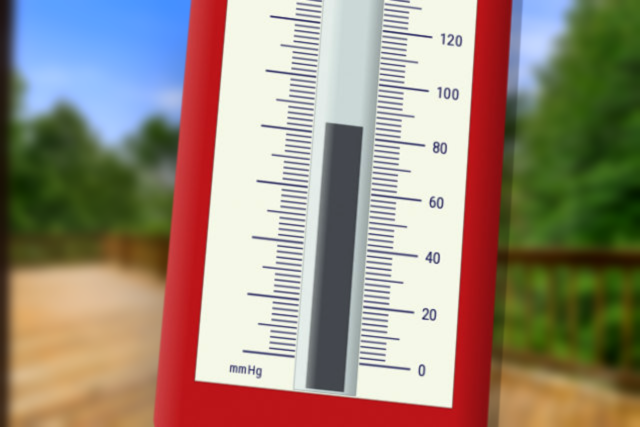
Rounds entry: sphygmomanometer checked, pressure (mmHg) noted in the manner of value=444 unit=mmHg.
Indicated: value=84 unit=mmHg
